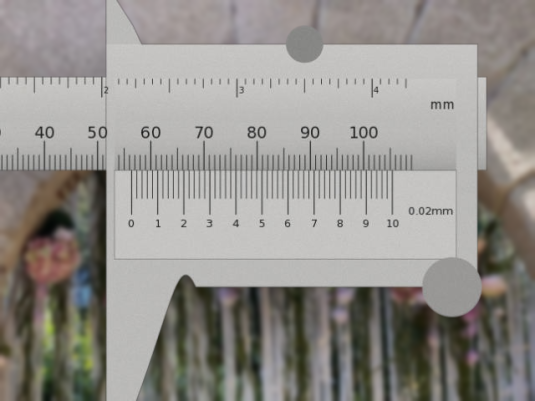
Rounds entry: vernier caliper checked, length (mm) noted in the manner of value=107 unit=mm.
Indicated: value=56.4 unit=mm
